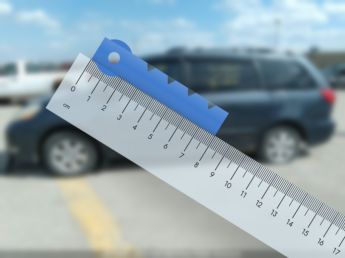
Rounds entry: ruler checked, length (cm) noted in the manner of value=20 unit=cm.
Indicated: value=8 unit=cm
